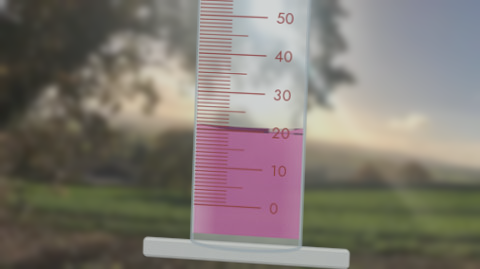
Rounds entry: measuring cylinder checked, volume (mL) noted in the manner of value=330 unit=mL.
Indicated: value=20 unit=mL
